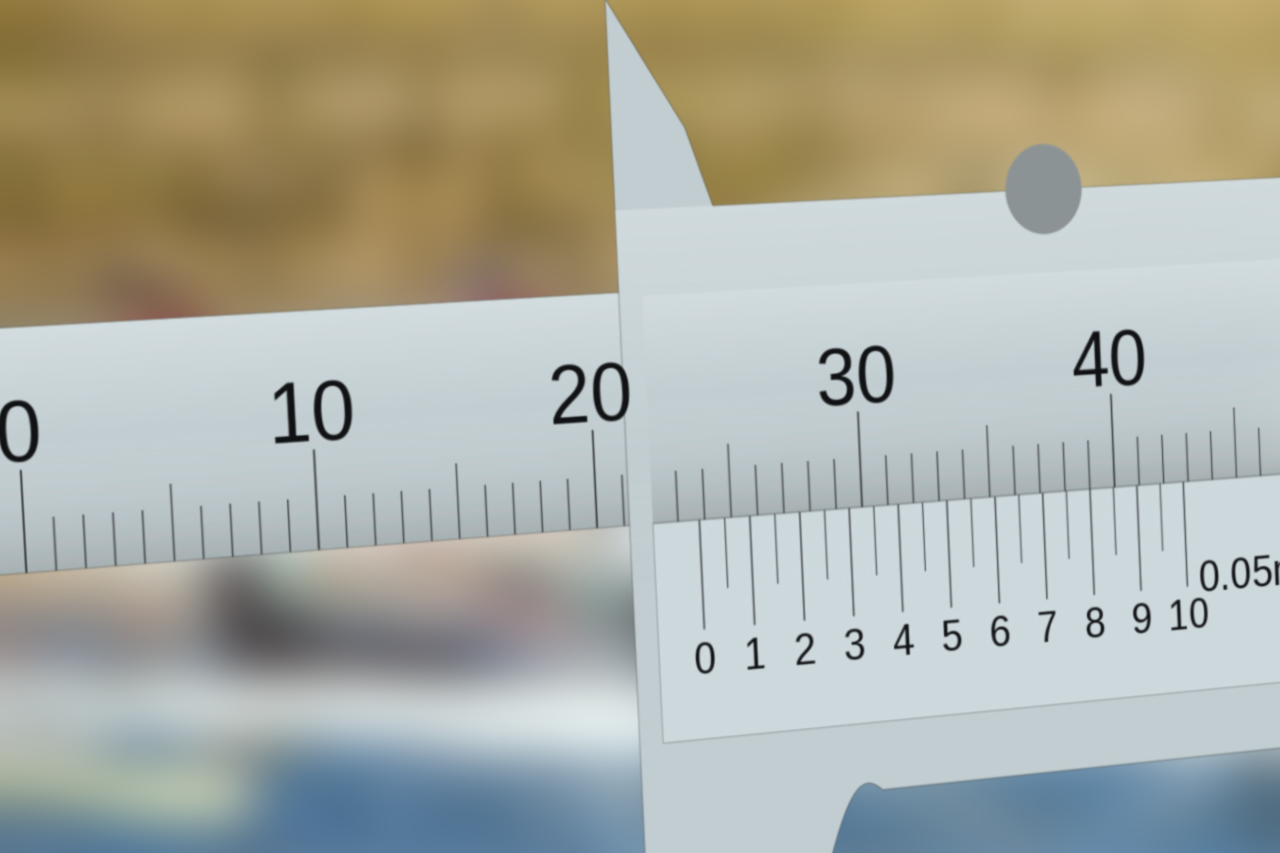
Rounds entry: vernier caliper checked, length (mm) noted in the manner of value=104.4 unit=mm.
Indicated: value=23.8 unit=mm
